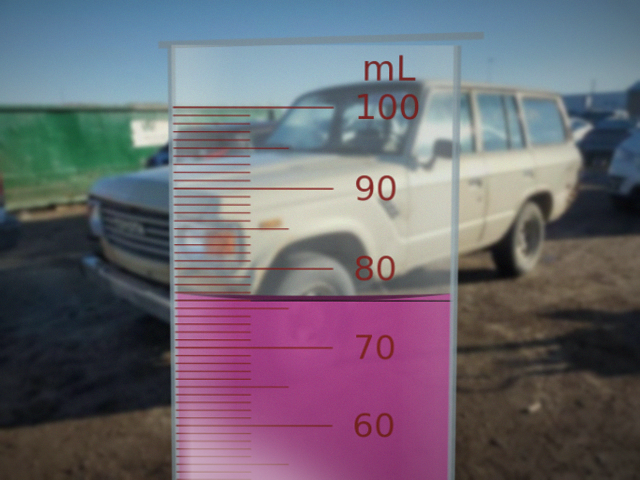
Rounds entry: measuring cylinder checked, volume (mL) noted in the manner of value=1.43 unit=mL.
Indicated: value=76 unit=mL
